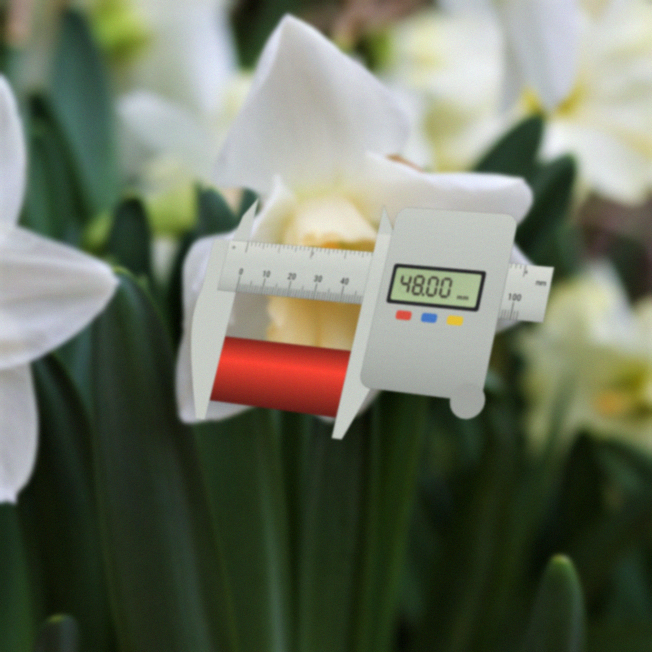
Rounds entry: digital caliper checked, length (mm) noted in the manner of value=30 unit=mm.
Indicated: value=48.00 unit=mm
